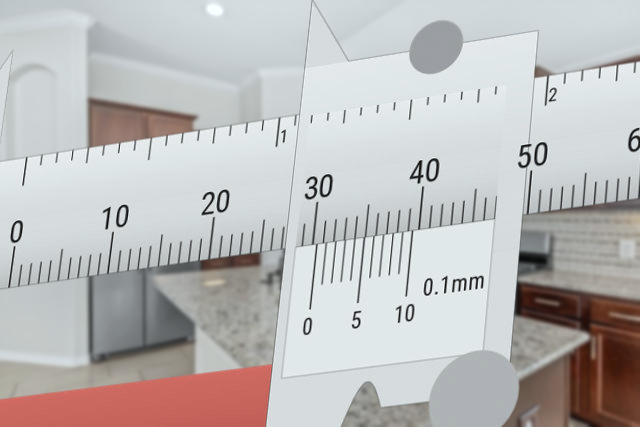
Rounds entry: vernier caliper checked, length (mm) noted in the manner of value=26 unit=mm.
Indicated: value=30.4 unit=mm
